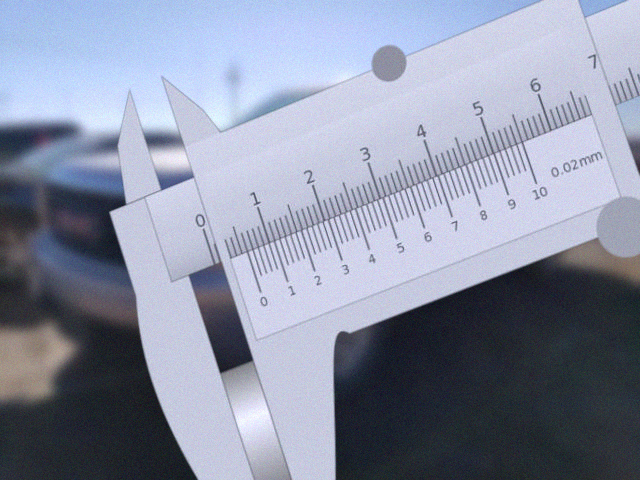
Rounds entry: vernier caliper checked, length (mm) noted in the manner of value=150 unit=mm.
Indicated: value=6.0 unit=mm
